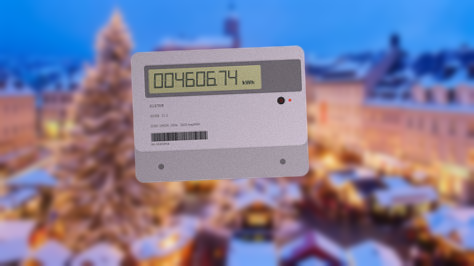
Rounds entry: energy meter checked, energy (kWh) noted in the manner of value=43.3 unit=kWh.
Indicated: value=4606.74 unit=kWh
